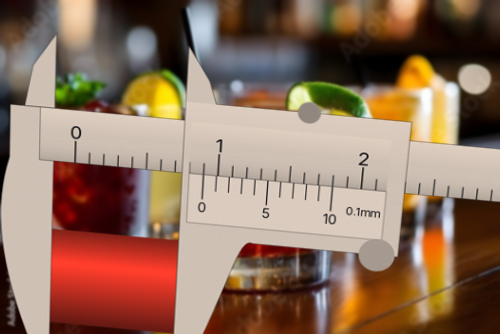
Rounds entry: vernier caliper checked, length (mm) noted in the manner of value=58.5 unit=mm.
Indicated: value=9.0 unit=mm
